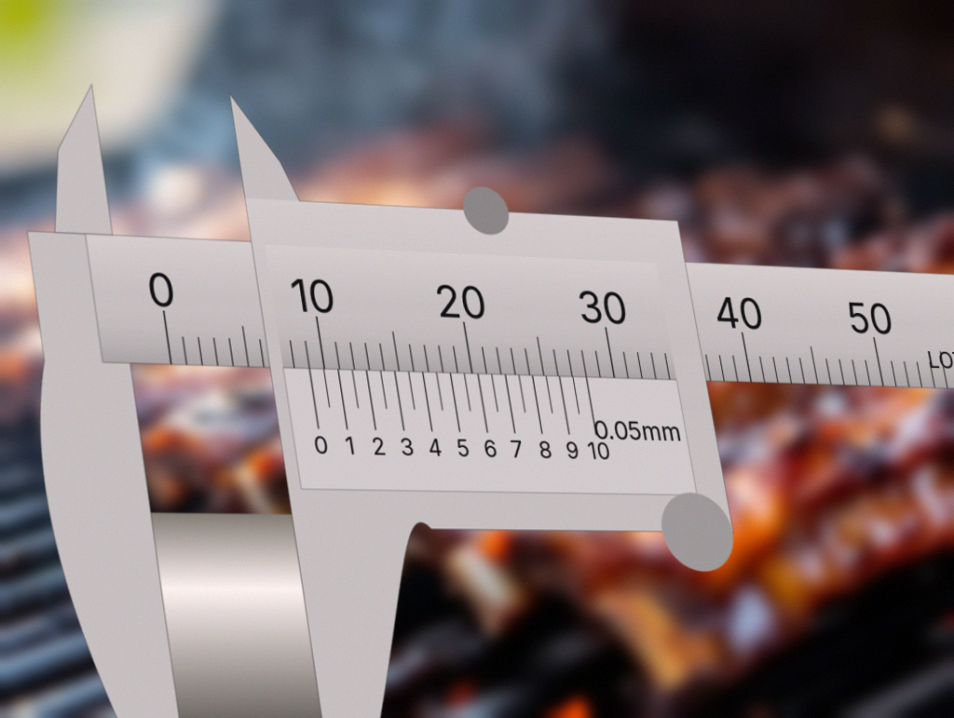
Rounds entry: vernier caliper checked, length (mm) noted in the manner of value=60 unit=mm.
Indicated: value=9.0 unit=mm
